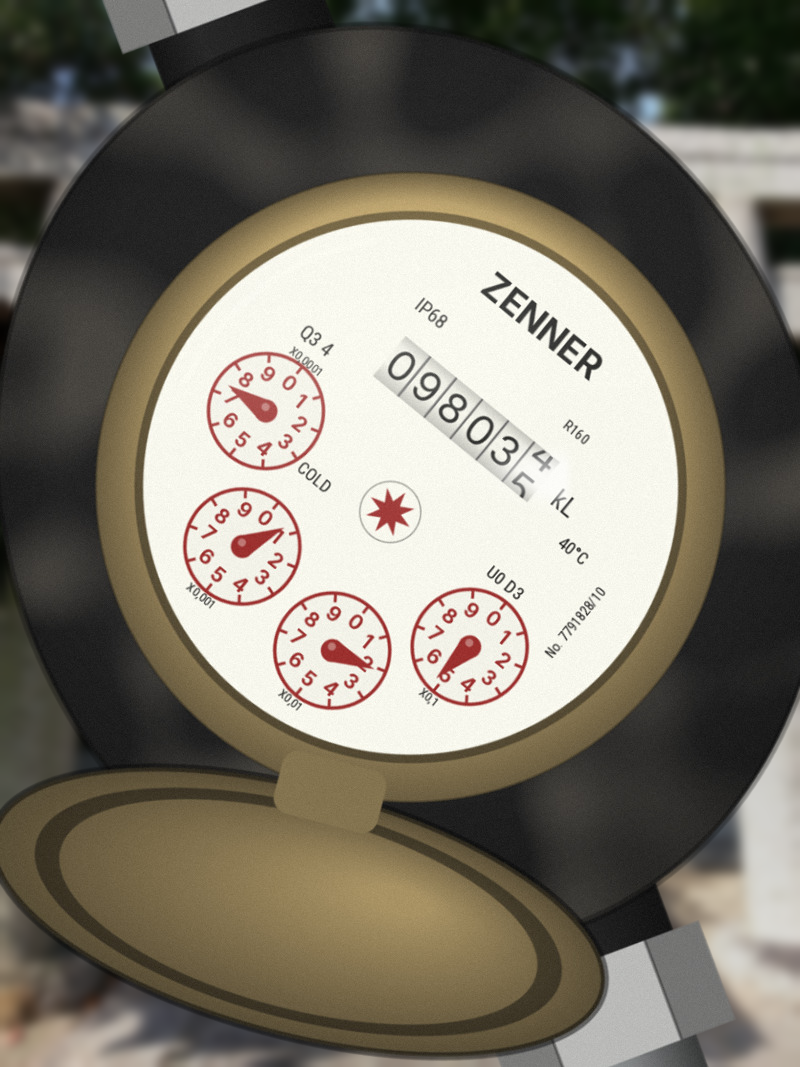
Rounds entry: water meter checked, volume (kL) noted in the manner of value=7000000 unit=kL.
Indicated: value=98034.5207 unit=kL
